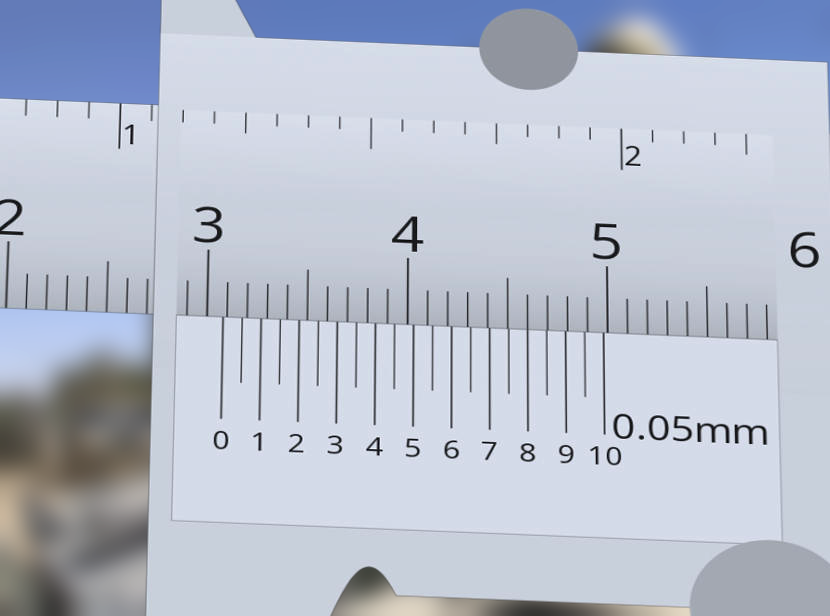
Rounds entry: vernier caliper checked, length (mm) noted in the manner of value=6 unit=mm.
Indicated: value=30.8 unit=mm
